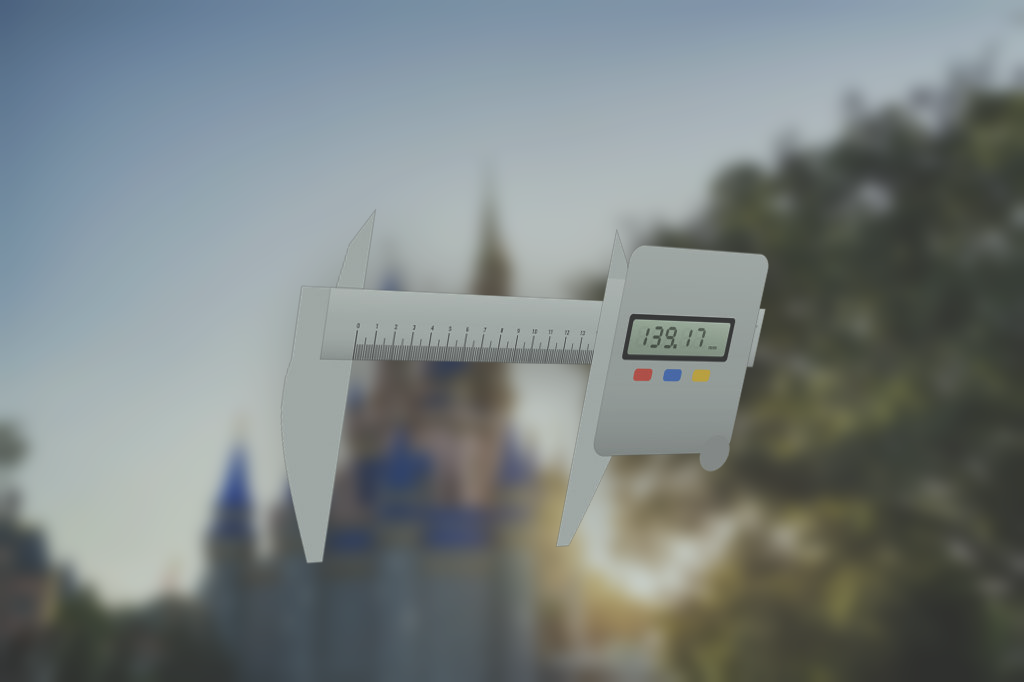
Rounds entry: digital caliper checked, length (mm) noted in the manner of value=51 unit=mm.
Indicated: value=139.17 unit=mm
